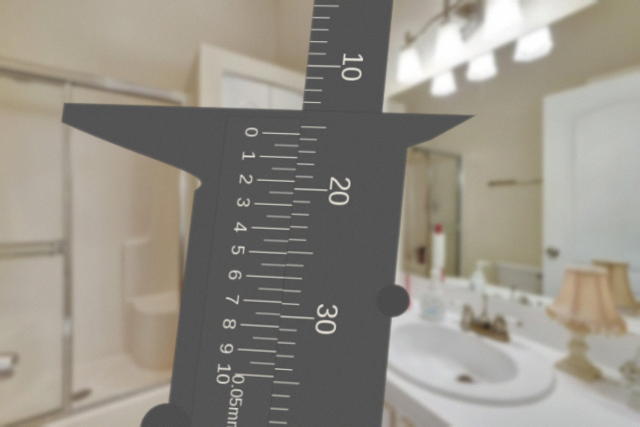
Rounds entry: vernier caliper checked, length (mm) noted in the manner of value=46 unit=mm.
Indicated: value=15.6 unit=mm
